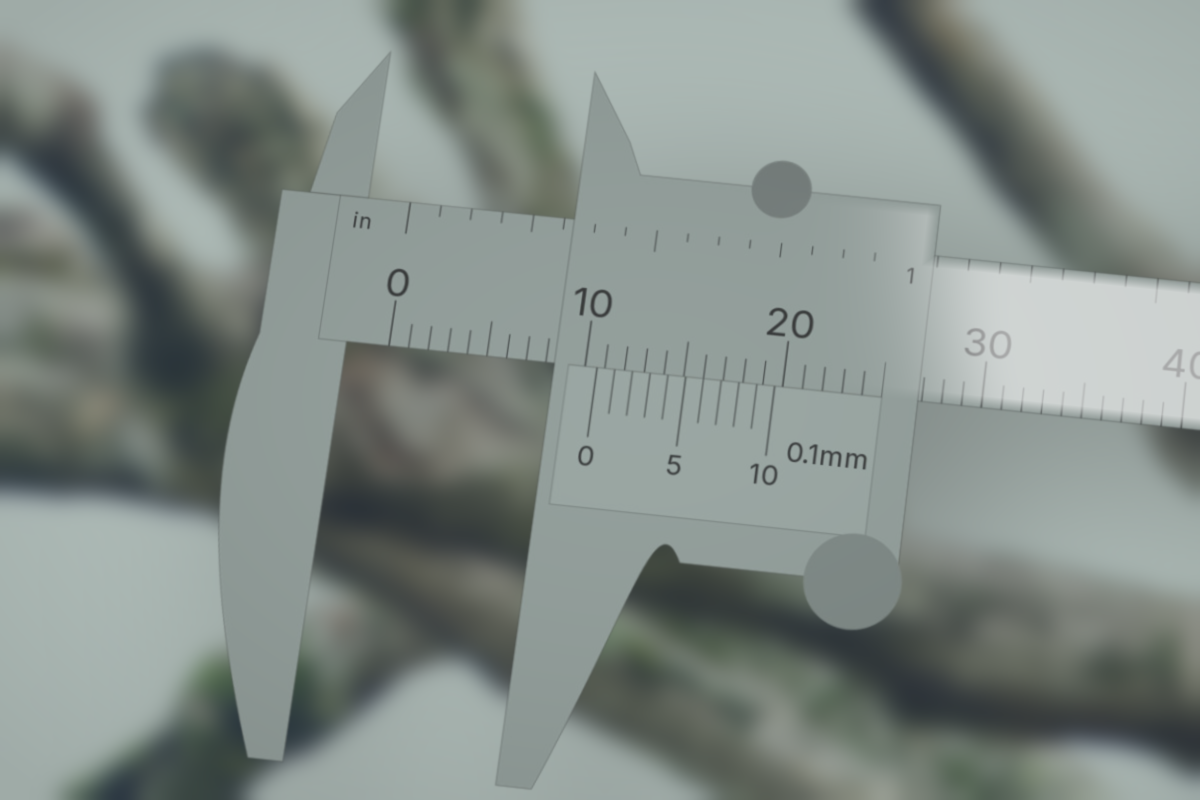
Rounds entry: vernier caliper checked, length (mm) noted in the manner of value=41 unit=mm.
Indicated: value=10.6 unit=mm
